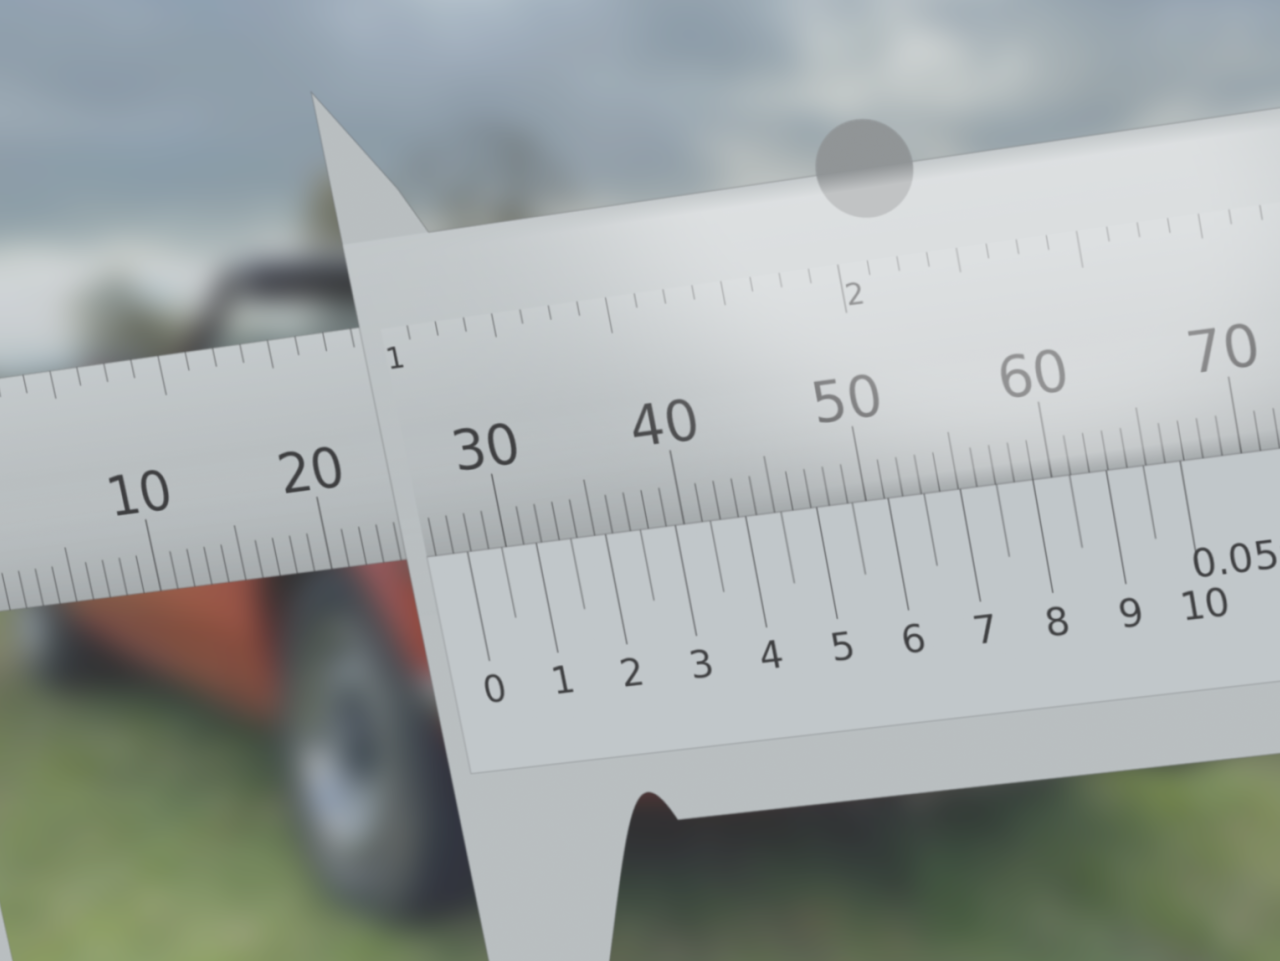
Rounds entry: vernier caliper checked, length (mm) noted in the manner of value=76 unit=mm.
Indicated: value=27.8 unit=mm
